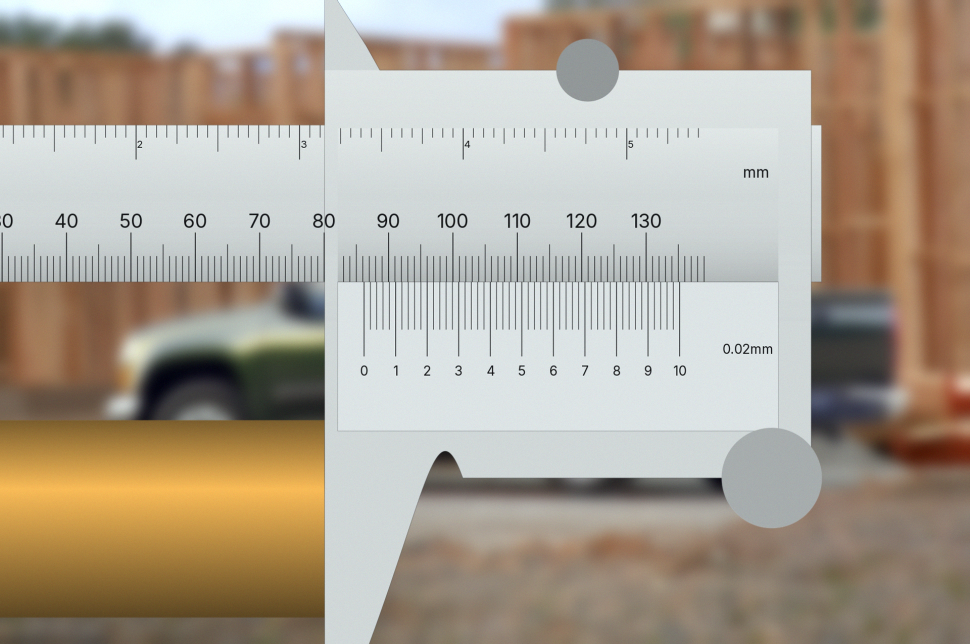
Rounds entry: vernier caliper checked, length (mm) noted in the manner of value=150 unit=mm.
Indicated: value=86.2 unit=mm
